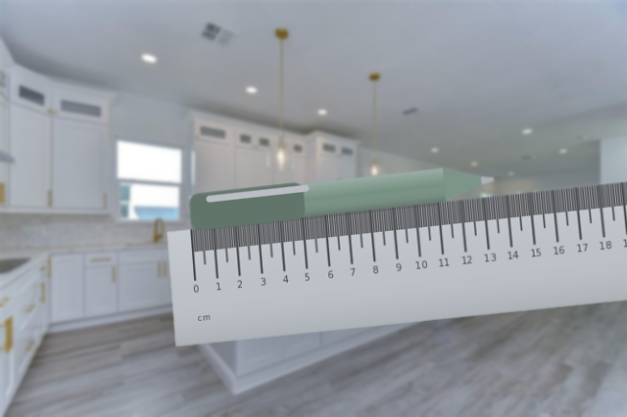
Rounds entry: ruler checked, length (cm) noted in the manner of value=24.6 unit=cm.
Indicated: value=13.5 unit=cm
